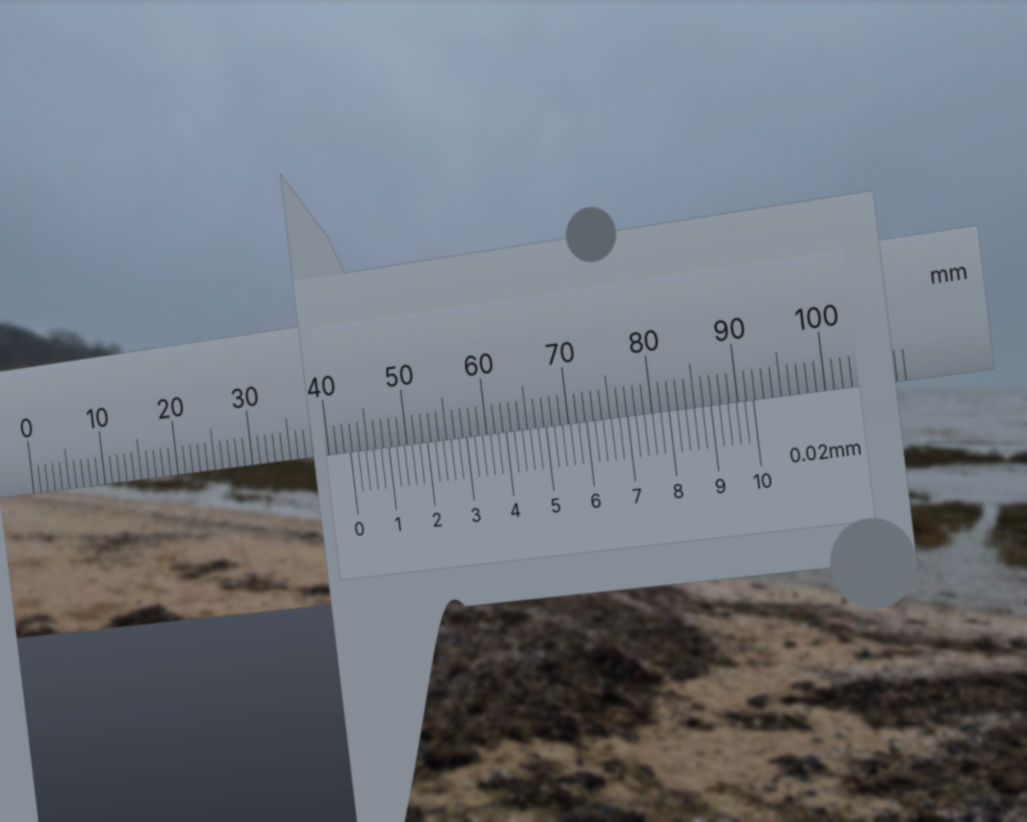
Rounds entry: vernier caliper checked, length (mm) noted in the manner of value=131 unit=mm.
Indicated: value=42.8 unit=mm
